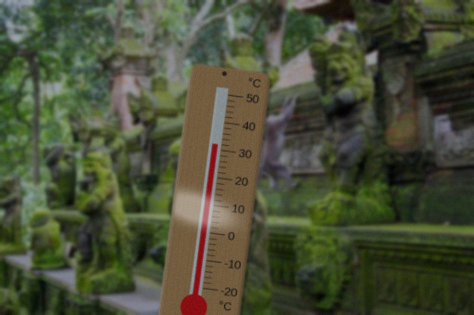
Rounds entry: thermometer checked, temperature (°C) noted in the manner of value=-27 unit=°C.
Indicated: value=32 unit=°C
